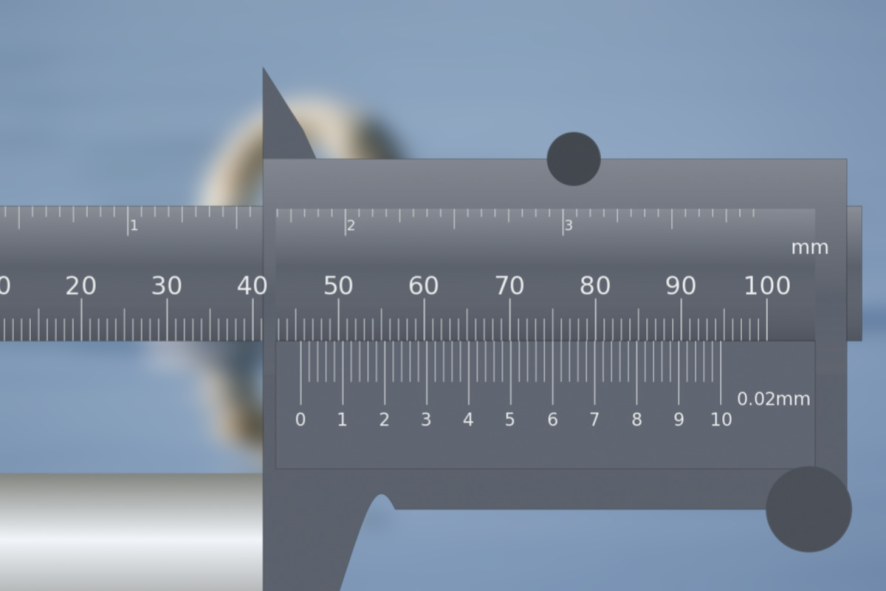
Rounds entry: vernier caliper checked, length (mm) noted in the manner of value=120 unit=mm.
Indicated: value=45.6 unit=mm
